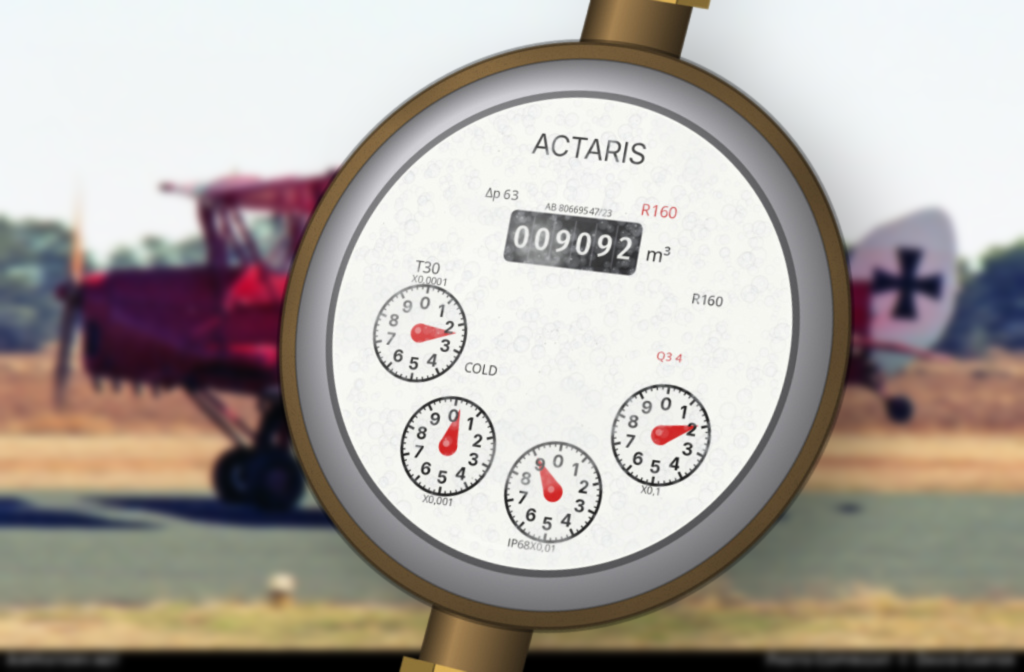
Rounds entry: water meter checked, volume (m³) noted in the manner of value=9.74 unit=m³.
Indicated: value=9092.1902 unit=m³
